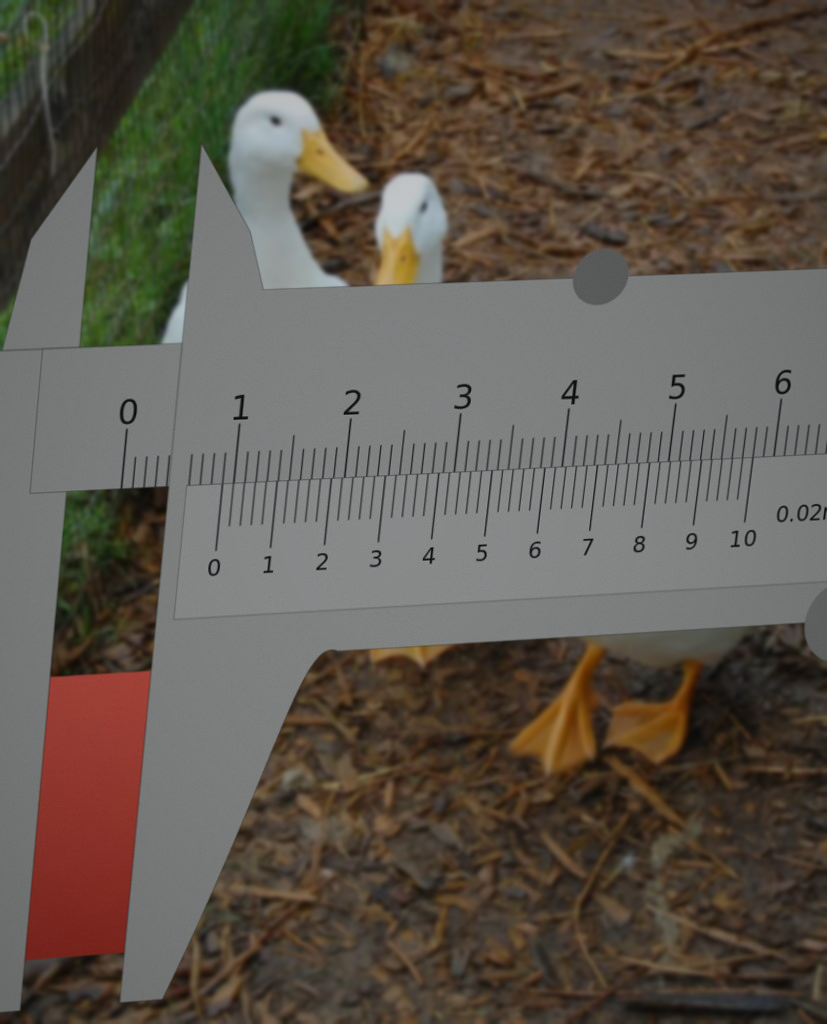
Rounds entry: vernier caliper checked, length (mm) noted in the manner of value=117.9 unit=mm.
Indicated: value=9.0 unit=mm
